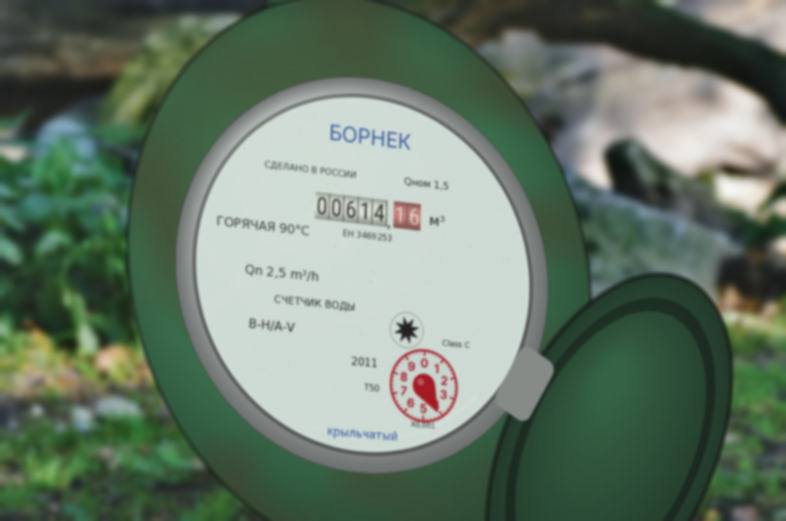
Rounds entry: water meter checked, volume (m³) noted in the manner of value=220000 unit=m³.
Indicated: value=614.164 unit=m³
